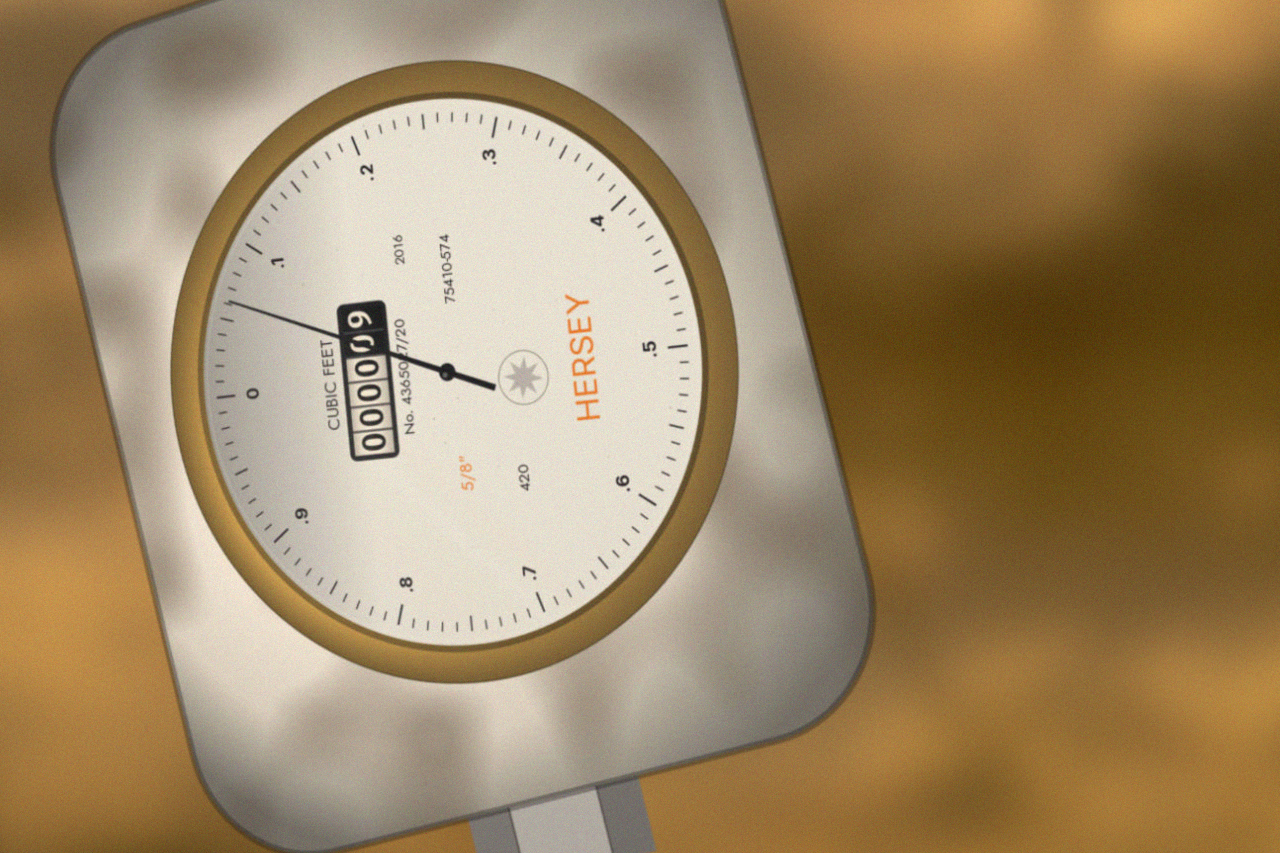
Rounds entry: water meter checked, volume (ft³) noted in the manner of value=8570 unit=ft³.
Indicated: value=9.06 unit=ft³
